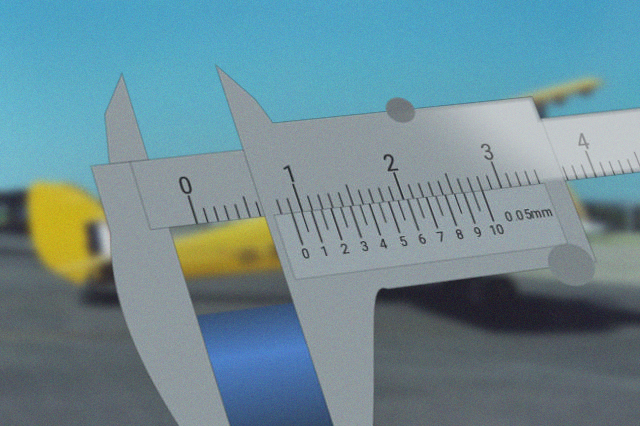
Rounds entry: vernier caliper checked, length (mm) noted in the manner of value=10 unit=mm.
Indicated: value=9.0 unit=mm
